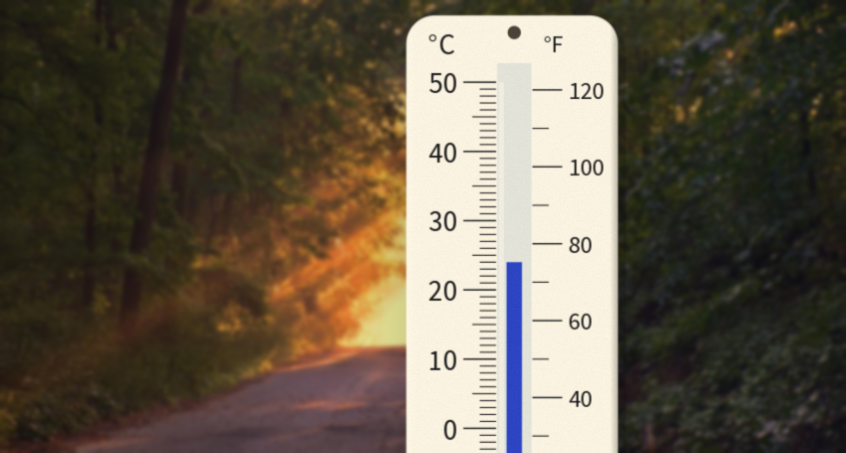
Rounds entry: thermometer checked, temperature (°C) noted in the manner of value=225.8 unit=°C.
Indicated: value=24 unit=°C
